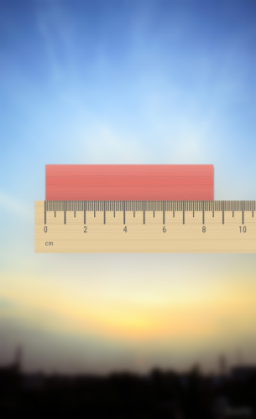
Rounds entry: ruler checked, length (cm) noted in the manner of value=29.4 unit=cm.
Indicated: value=8.5 unit=cm
